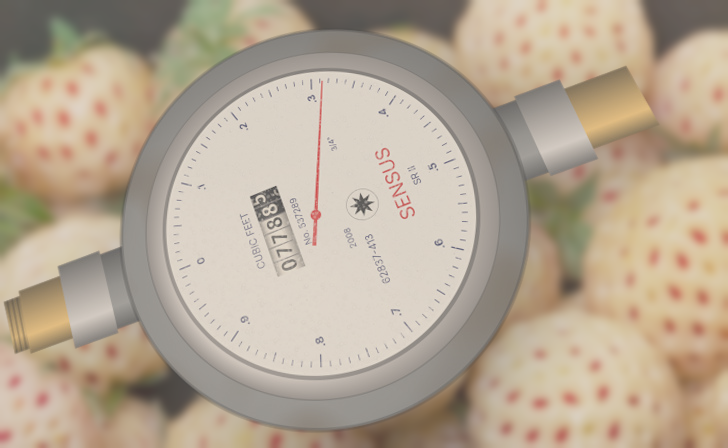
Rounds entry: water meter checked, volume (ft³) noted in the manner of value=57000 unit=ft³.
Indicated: value=77885.31 unit=ft³
